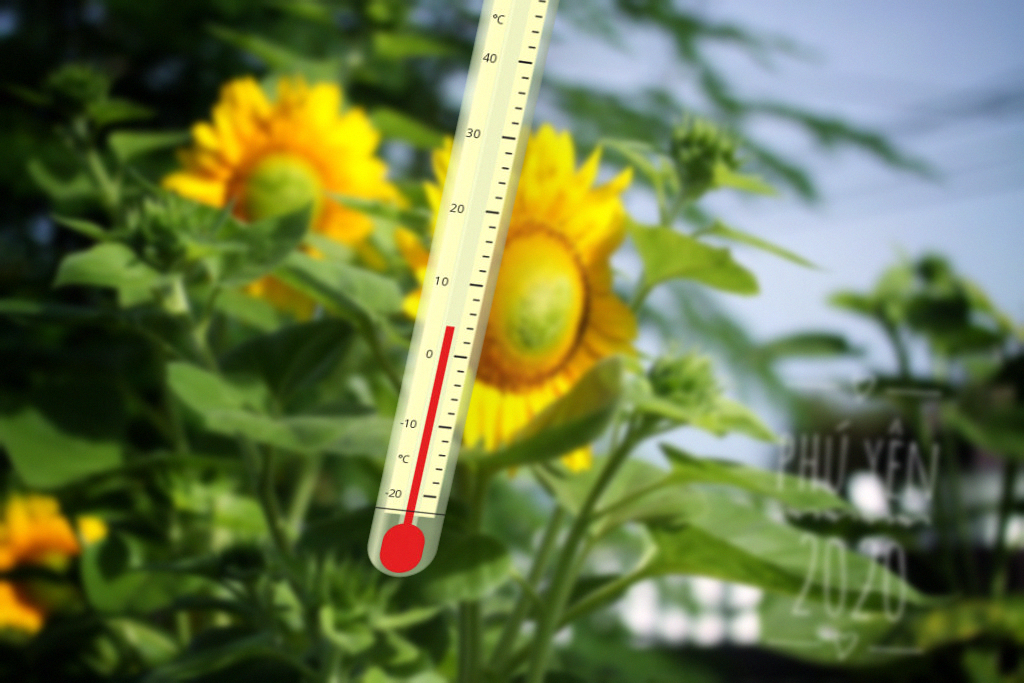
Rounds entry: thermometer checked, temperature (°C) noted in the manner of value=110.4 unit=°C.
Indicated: value=4 unit=°C
